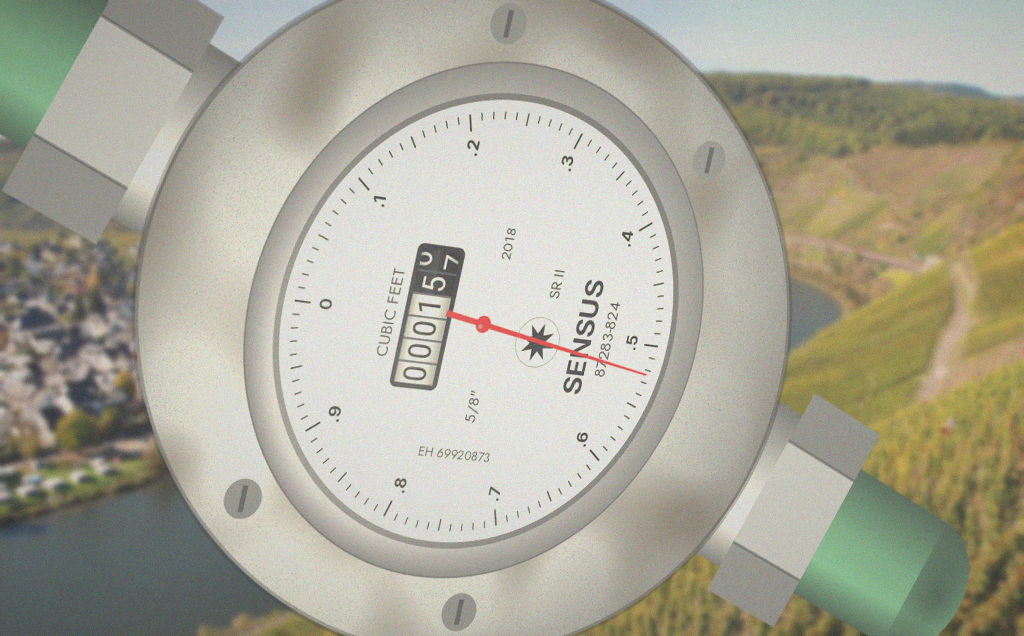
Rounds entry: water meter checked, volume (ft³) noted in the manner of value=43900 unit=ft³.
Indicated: value=156.52 unit=ft³
